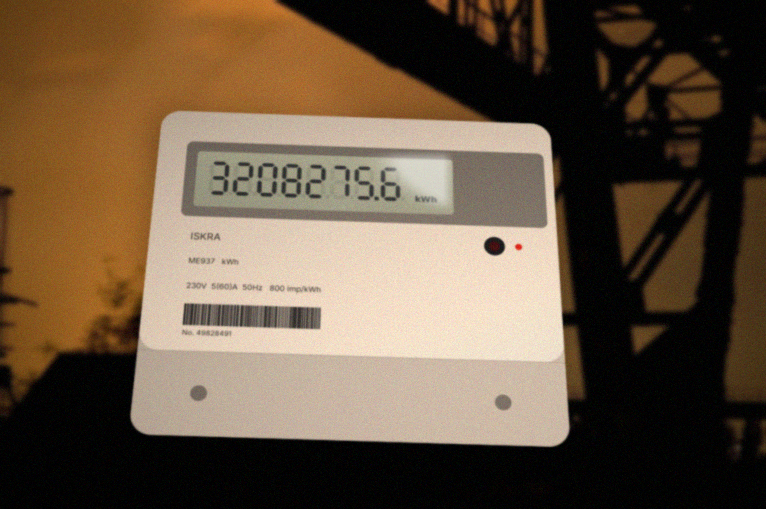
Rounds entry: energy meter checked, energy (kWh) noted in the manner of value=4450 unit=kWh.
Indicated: value=3208275.6 unit=kWh
